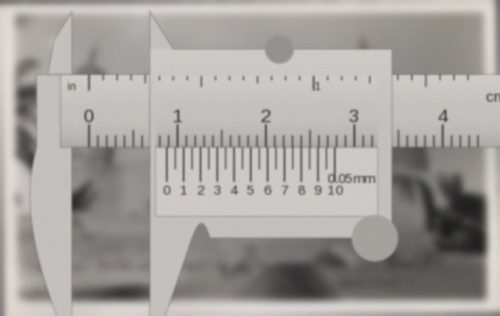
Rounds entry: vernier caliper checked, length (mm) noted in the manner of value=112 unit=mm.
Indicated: value=8.8 unit=mm
